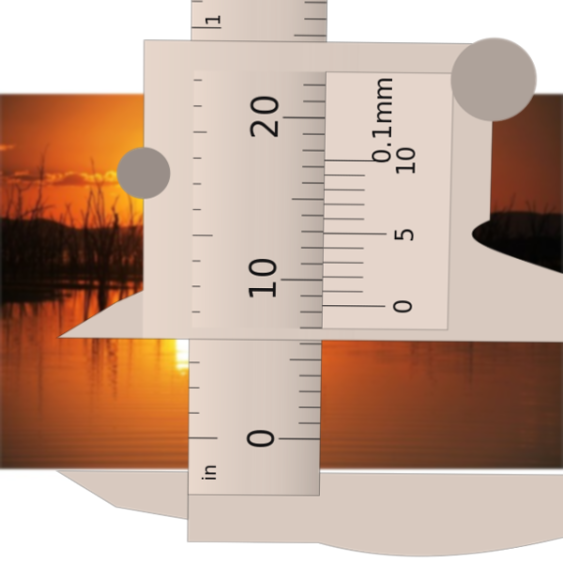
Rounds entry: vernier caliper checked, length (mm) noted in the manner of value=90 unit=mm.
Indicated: value=8.4 unit=mm
